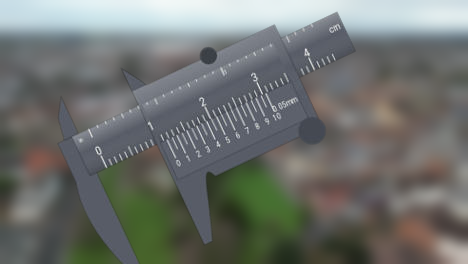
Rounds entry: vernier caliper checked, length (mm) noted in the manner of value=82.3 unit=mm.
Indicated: value=11.6 unit=mm
